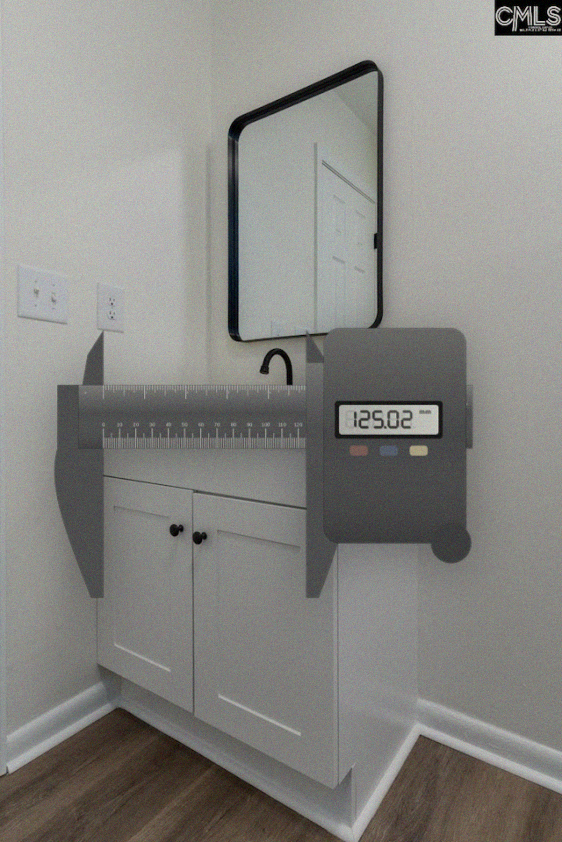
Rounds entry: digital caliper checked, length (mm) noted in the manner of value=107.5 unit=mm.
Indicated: value=125.02 unit=mm
